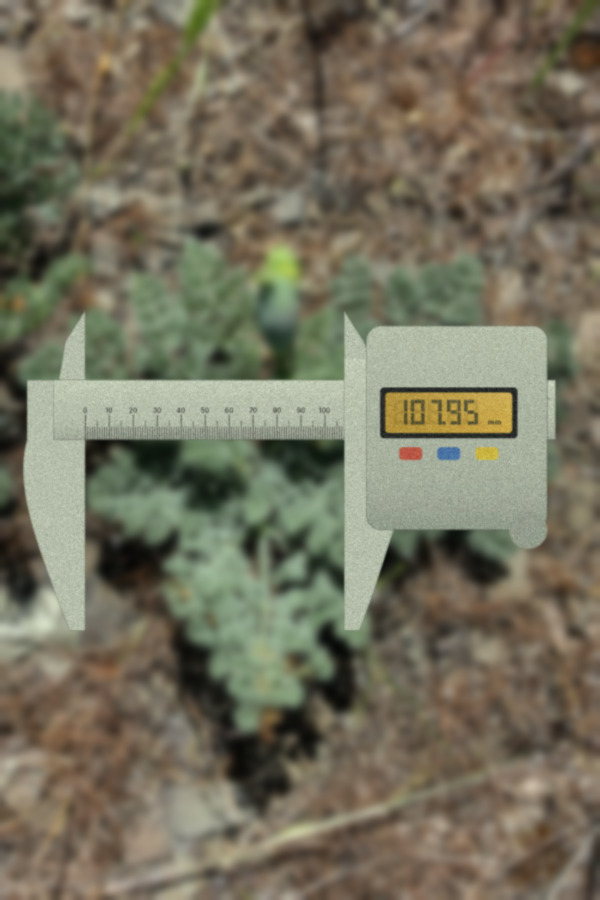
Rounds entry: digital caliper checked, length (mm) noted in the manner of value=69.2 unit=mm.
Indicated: value=107.95 unit=mm
